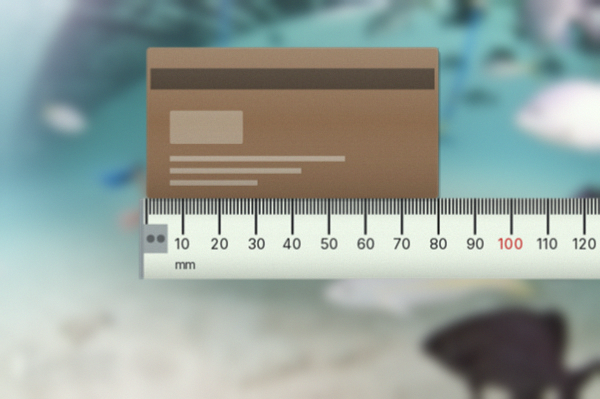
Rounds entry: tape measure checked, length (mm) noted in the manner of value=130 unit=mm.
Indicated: value=80 unit=mm
